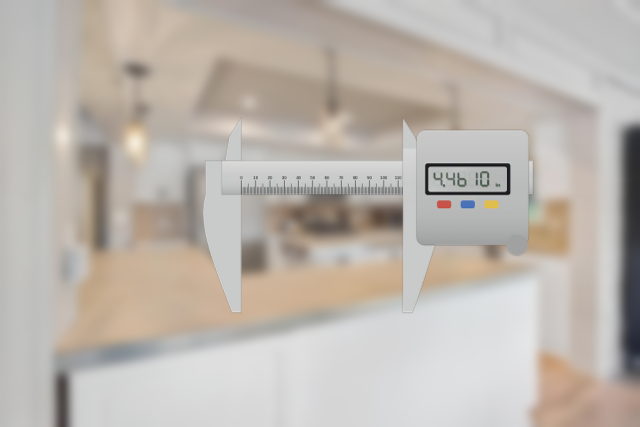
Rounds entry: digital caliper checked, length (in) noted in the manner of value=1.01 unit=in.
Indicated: value=4.4610 unit=in
